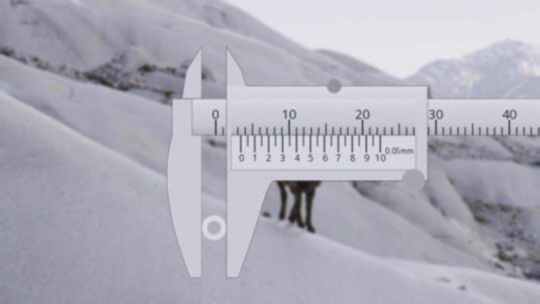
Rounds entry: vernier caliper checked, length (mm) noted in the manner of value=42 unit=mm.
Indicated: value=3.4 unit=mm
